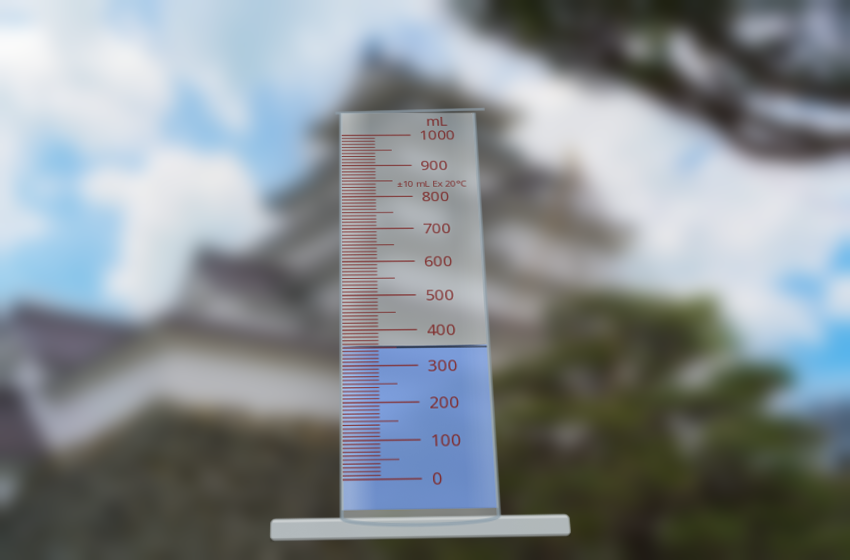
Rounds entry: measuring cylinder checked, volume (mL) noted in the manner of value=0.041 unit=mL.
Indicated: value=350 unit=mL
